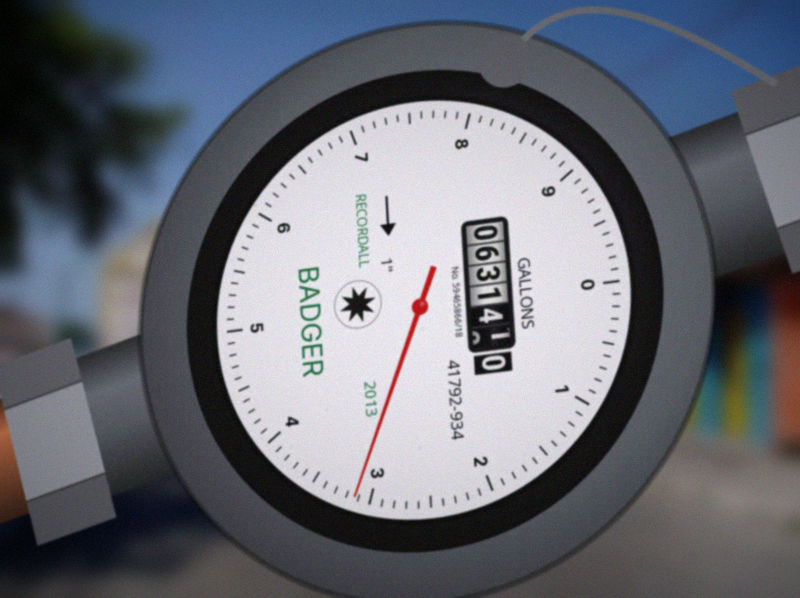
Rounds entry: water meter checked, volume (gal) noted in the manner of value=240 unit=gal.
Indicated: value=631413.1 unit=gal
